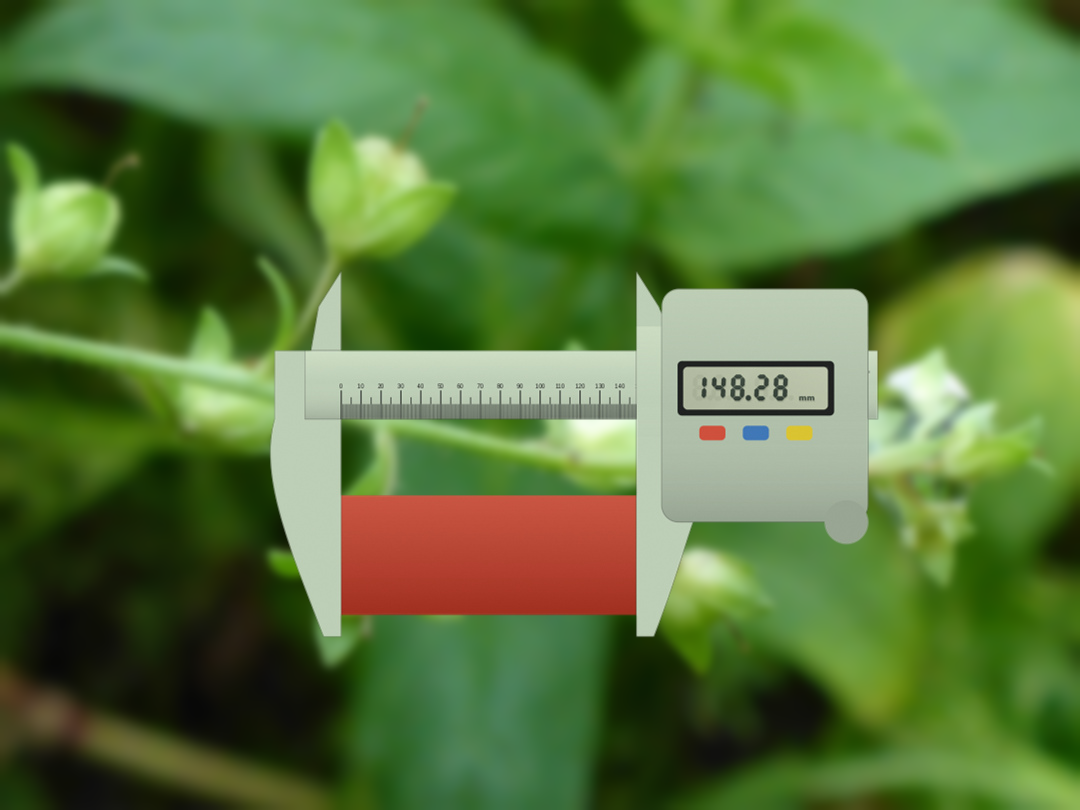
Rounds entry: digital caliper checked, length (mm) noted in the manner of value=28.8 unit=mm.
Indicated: value=148.28 unit=mm
